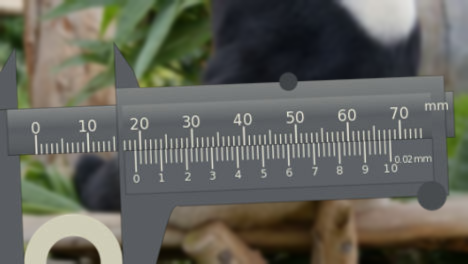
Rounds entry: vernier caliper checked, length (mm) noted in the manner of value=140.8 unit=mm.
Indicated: value=19.0 unit=mm
